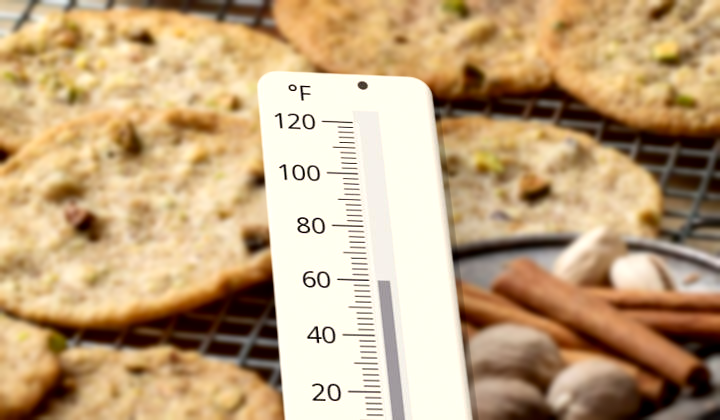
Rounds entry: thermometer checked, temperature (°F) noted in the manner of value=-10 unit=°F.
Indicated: value=60 unit=°F
